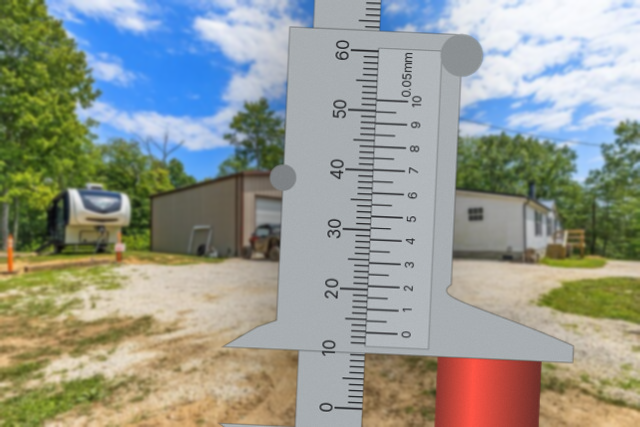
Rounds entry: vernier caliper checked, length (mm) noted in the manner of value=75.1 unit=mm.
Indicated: value=12.8 unit=mm
